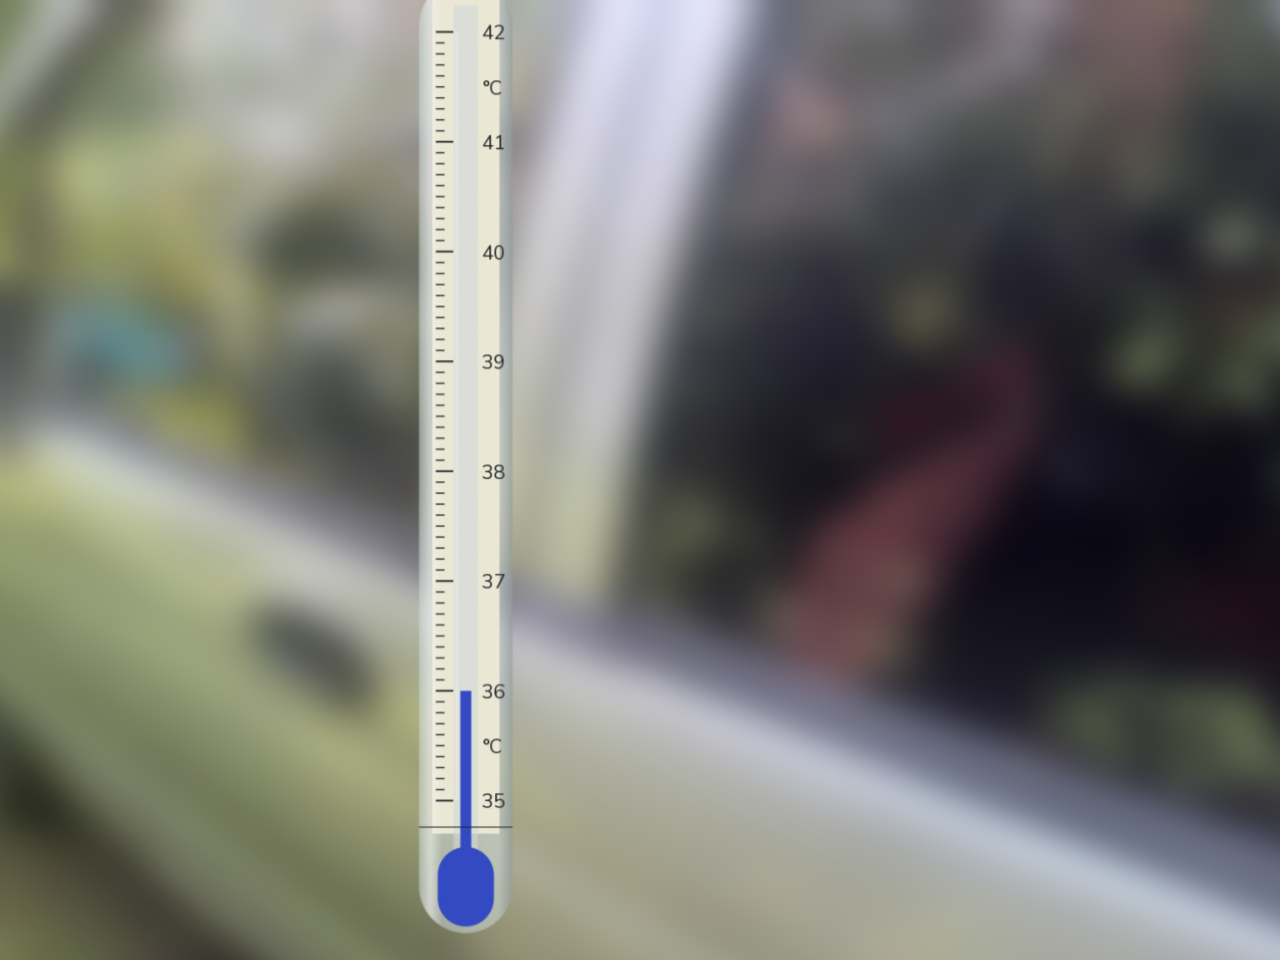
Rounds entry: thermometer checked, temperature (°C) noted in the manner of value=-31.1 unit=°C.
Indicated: value=36 unit=°C
